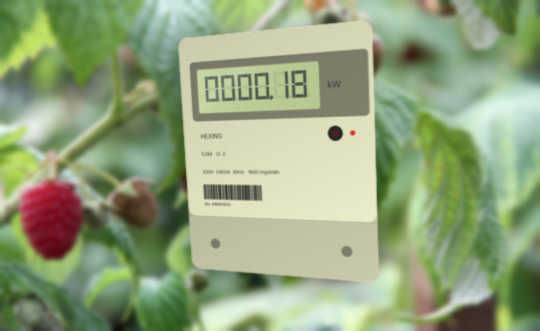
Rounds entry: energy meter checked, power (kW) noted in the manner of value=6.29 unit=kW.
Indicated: value=0.18 unit=kW
